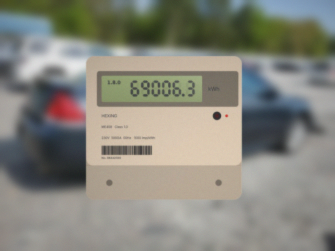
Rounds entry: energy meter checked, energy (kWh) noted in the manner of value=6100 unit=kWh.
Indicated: value=69006.3 unit=kWh
